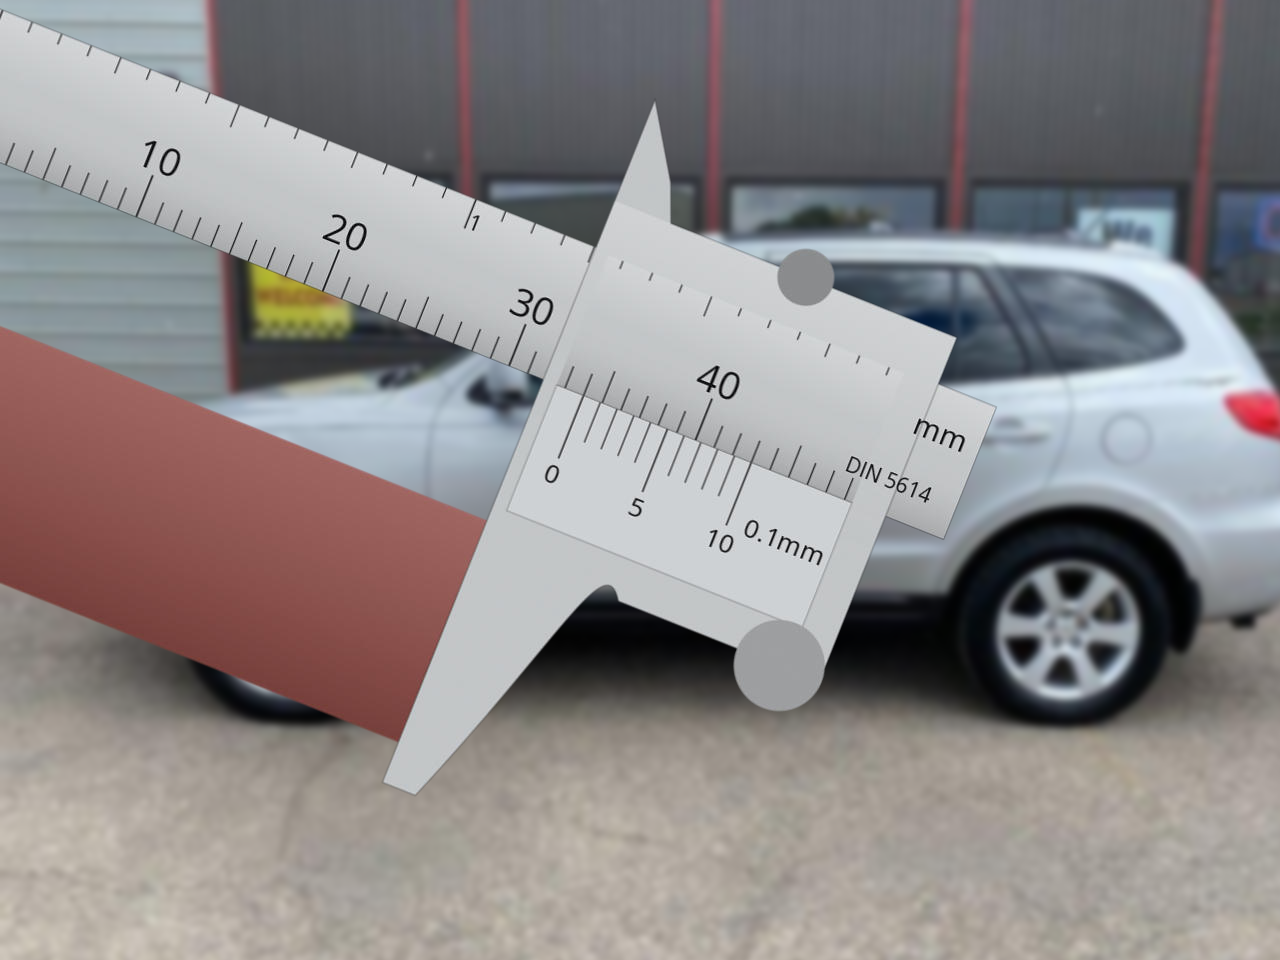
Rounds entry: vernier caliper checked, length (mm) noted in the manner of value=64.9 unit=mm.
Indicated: value=34.0 unit=mm
